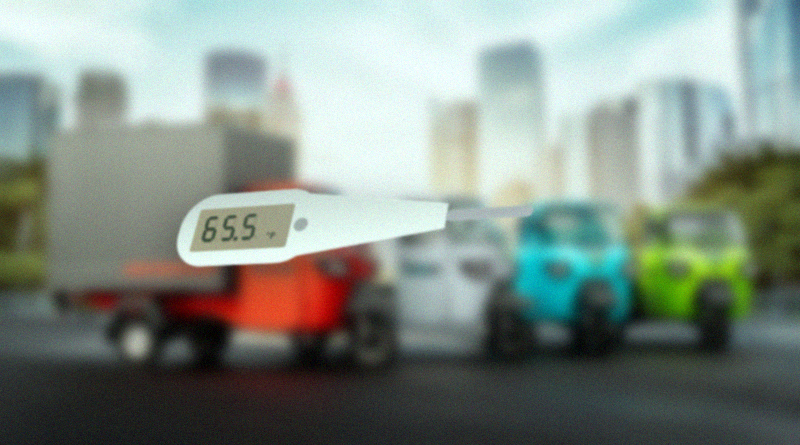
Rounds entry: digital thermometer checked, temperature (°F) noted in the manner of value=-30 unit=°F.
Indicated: value=65.5 unit=°F
